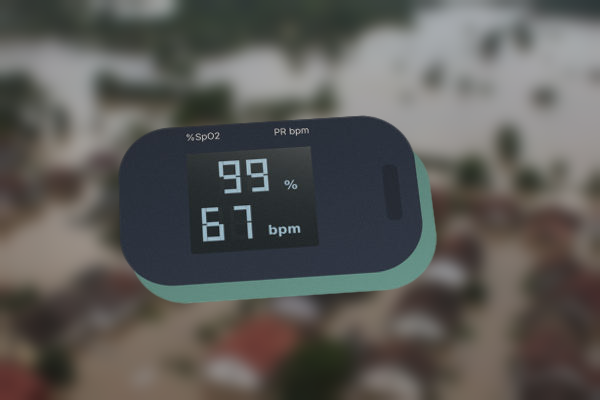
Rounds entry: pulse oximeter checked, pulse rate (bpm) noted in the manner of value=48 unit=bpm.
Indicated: value=67 unit=bpm
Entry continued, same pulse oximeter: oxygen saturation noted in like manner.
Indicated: value=99 unit=%
